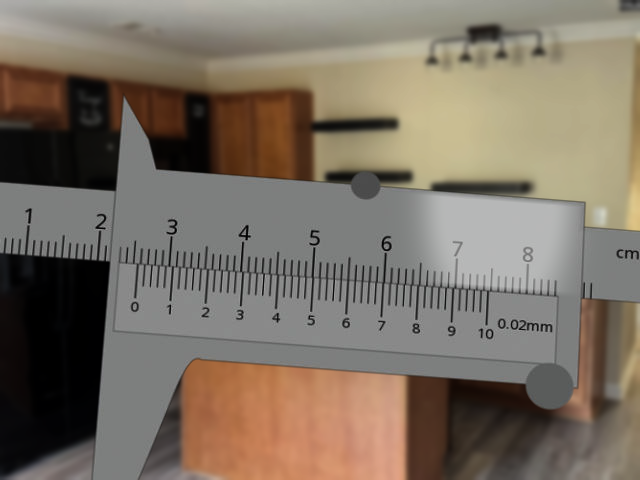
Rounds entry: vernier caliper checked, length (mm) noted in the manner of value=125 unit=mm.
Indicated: value=25.6 unit=mm
